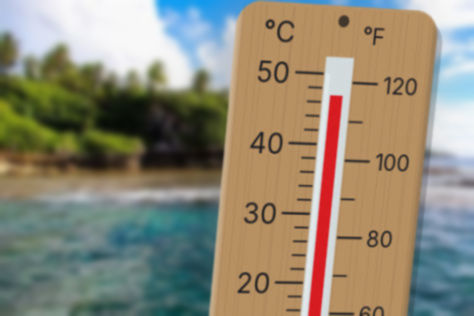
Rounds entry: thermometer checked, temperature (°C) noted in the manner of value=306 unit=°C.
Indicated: value=47 unit=°C
